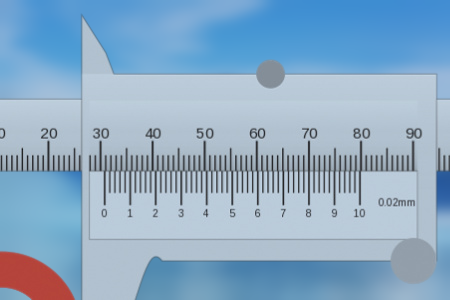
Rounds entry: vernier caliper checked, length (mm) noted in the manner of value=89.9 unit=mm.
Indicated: value=30.8 unit=mm
